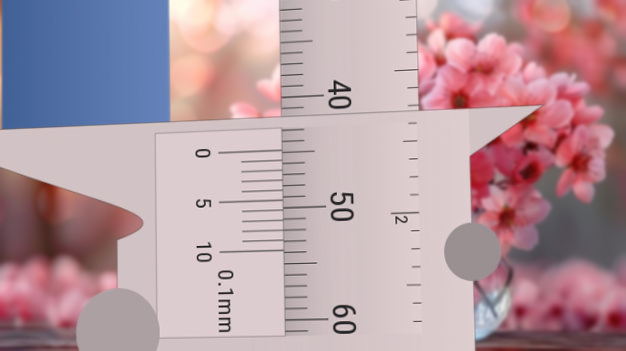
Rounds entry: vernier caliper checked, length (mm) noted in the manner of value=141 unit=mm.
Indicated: value=44.8 unit=mm
